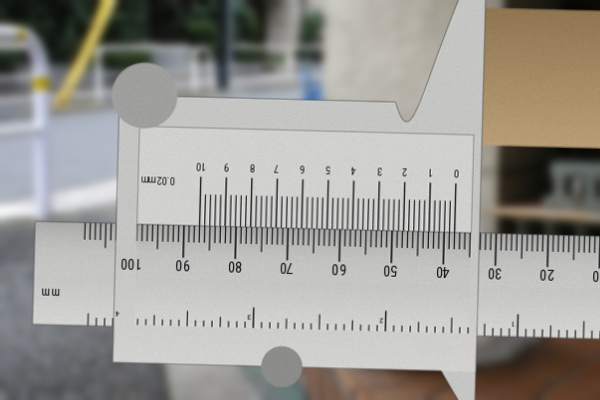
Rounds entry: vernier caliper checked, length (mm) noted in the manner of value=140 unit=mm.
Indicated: value=38.0 unit=mm
